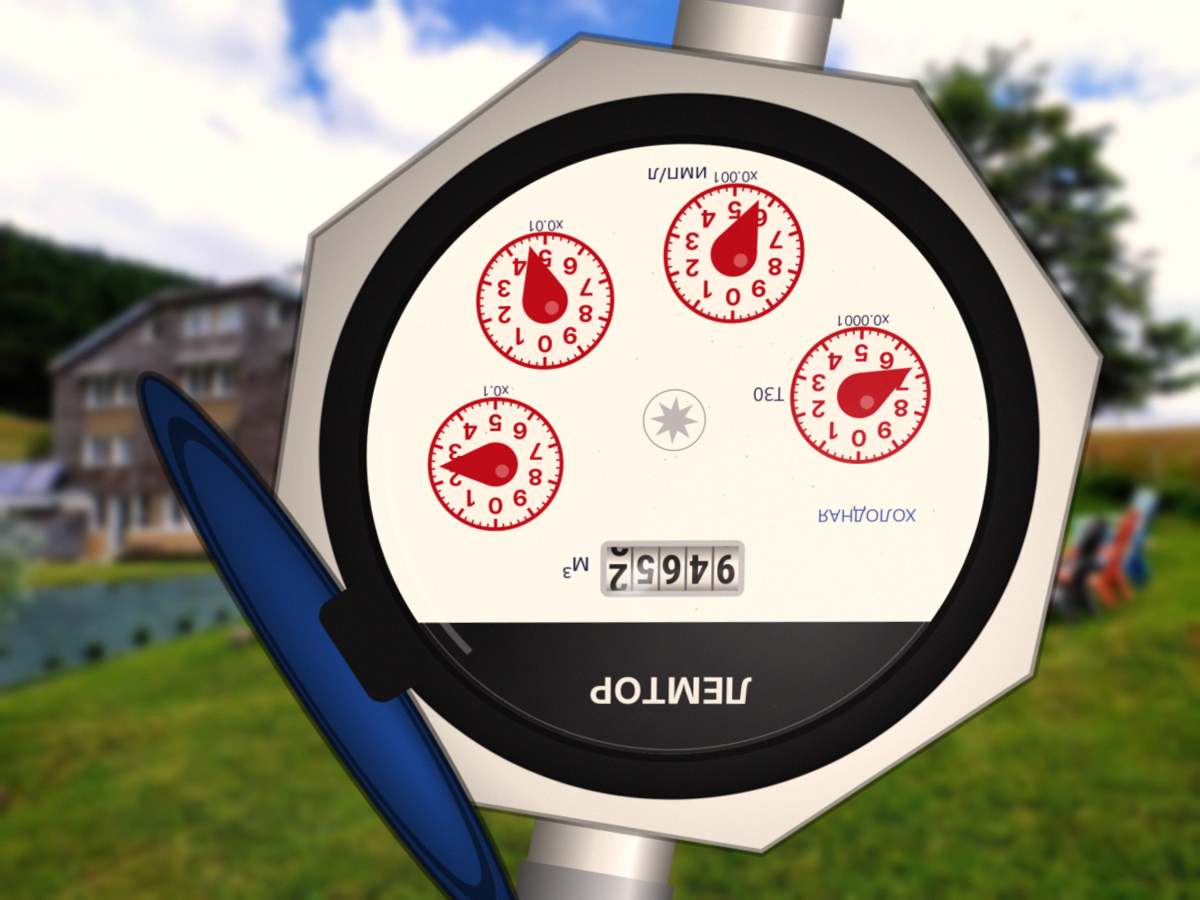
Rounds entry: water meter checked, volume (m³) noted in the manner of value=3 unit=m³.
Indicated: value=94652.2456 unit=m³
